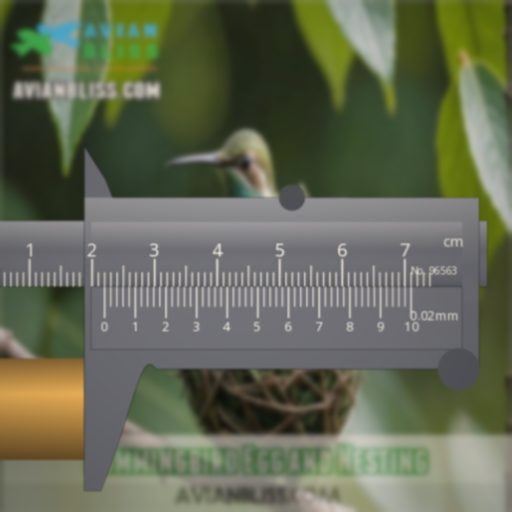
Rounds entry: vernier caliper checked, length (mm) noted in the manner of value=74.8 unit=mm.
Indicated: value=22.0 unit=mm
